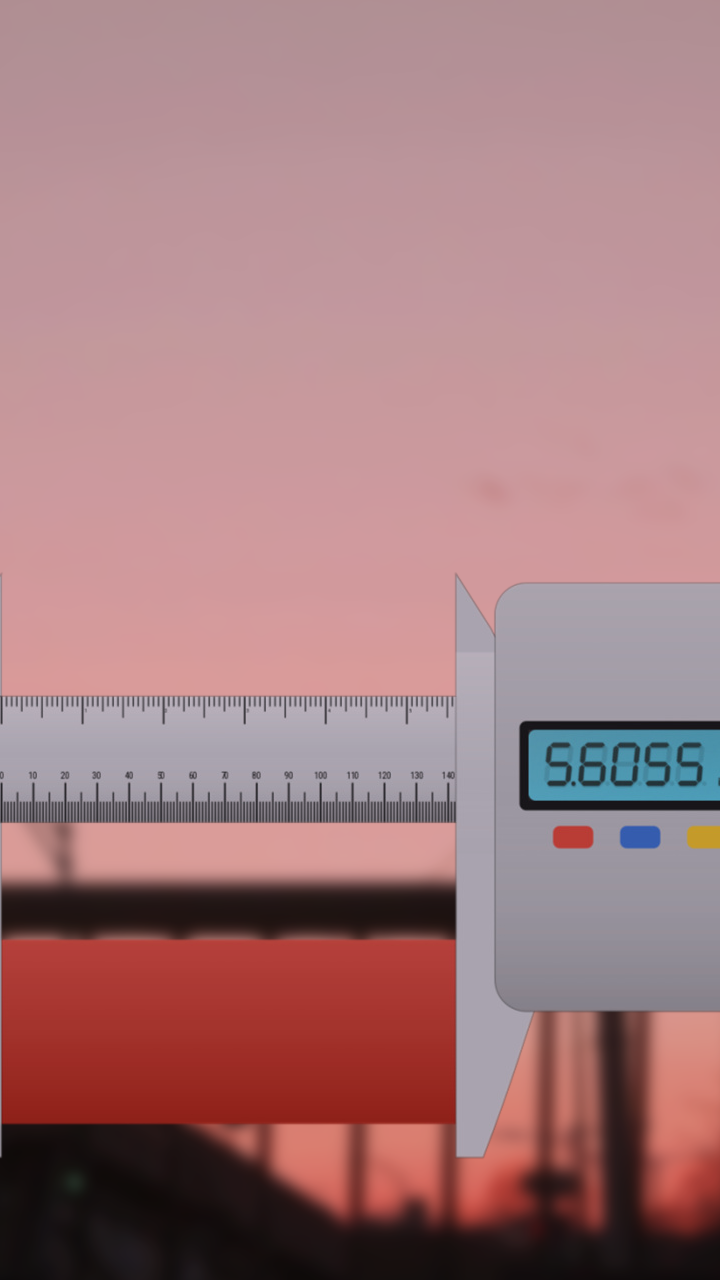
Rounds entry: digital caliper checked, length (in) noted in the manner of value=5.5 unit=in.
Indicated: value=5.6055 unit=in
